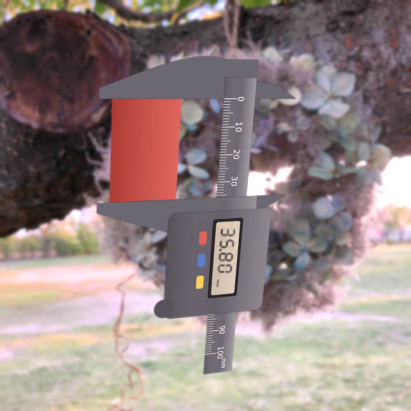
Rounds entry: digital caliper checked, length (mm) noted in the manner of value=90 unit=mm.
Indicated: value=35.80 unit=mm
